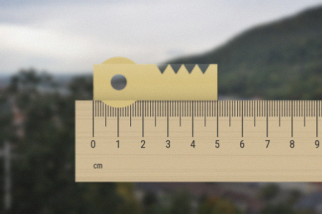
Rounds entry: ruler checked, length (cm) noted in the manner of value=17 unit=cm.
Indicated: value=5 unit=cm
